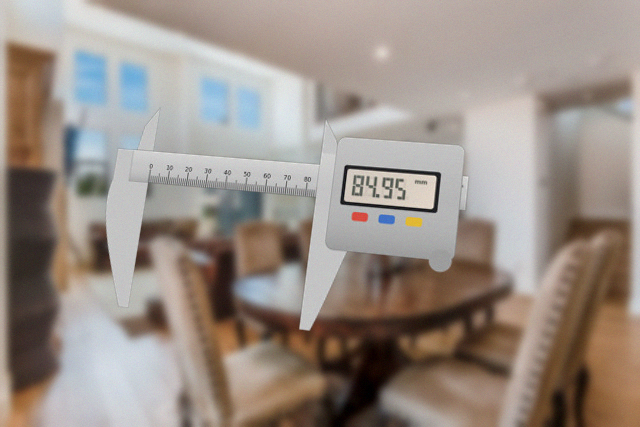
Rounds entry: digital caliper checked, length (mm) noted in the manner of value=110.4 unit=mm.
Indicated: value=84.95 unit=mm
